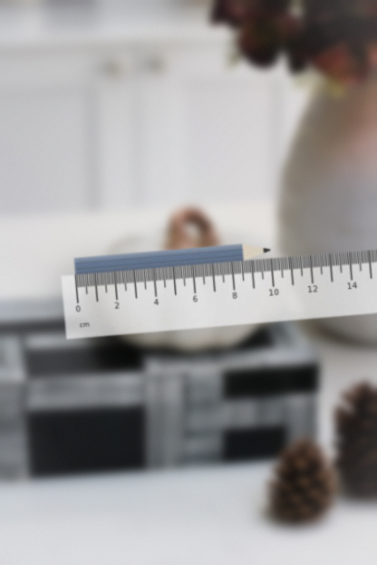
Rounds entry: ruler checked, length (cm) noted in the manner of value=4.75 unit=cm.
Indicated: value=10 unit=cm
